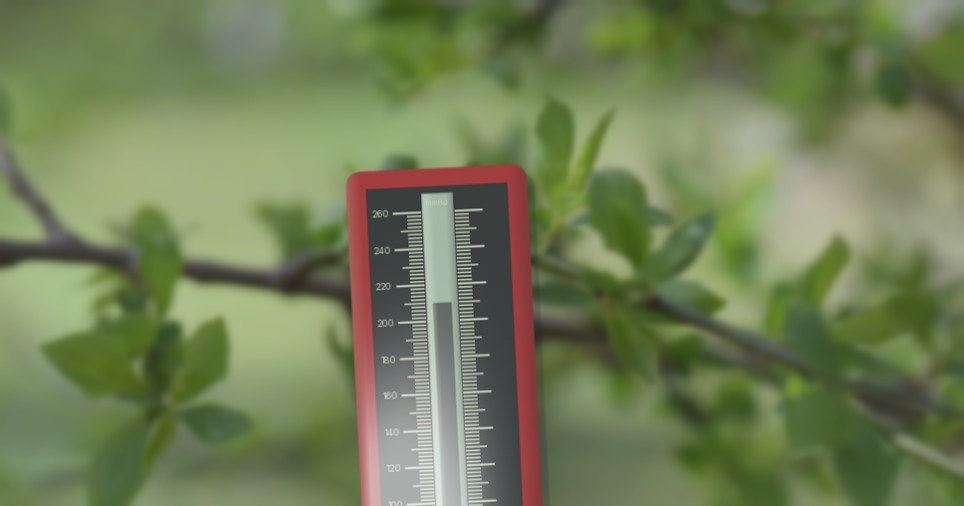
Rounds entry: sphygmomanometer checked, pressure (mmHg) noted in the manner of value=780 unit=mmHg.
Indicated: value=210 unit=mmHg
